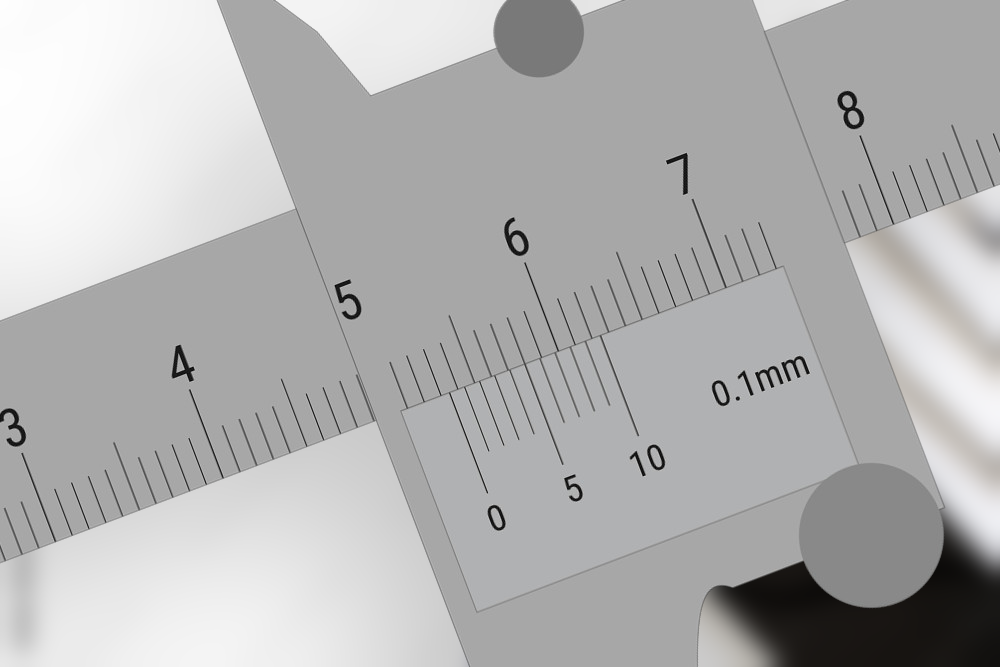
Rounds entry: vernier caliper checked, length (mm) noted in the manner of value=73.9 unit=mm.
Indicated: value=53.5 unit=mm
